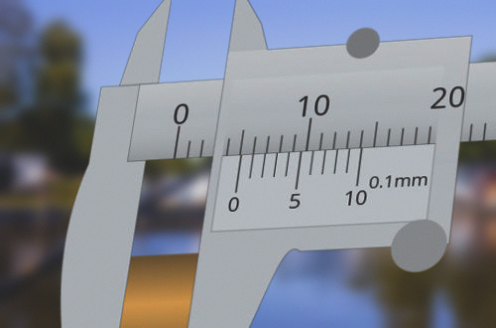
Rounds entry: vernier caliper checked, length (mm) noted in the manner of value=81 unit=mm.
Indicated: value=5.1 unit=mm
